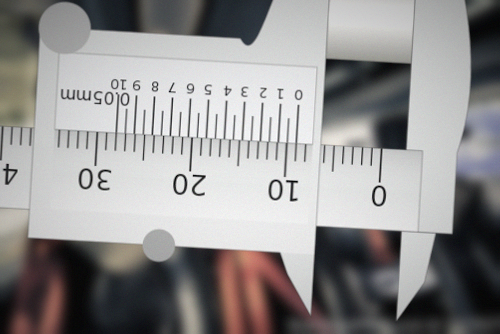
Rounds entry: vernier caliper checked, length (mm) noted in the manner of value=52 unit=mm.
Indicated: value=9.0 unit=mm
